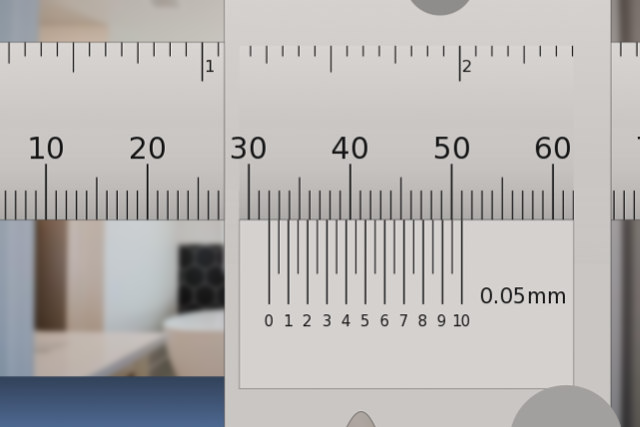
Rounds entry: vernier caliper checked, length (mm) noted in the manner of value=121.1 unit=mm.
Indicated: value=32.0 unit=mm
